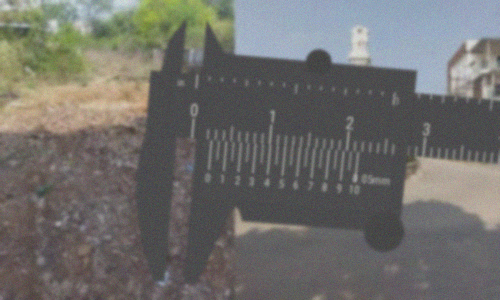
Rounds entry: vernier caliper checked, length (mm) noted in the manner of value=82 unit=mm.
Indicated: value=2.5 unit=mm
